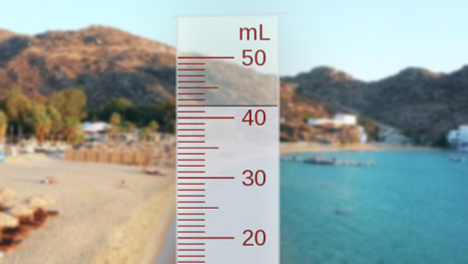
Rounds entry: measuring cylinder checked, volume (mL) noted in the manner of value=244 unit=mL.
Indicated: value=42 unit=mL
